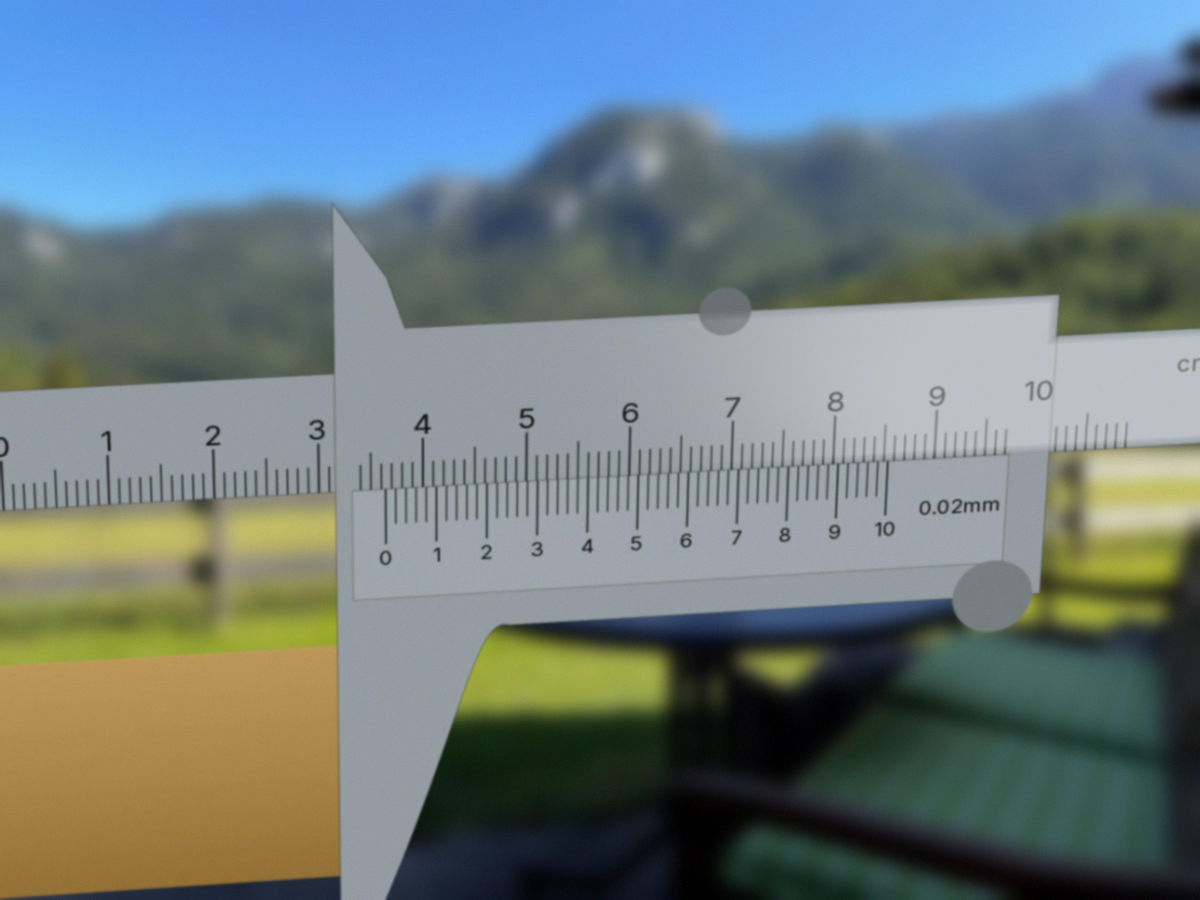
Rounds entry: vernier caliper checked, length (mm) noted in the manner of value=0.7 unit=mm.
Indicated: value=36.4 unit=mm
